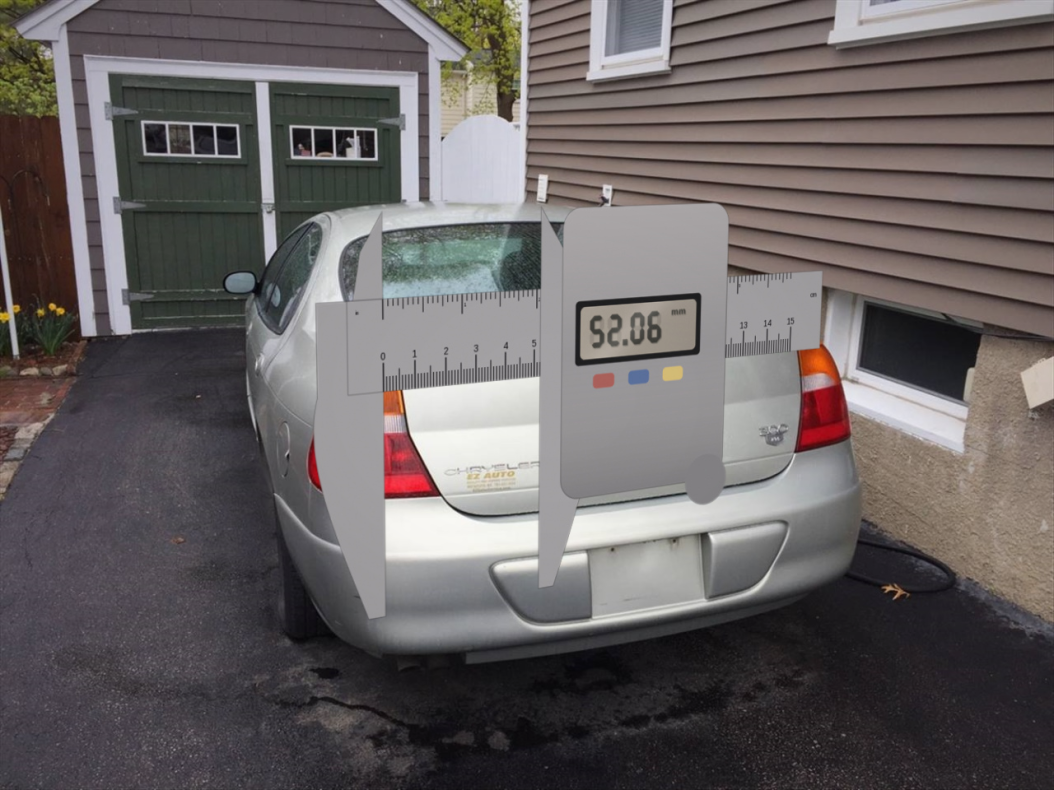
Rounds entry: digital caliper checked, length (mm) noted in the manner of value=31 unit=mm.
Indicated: value=52.06 unit=mm
